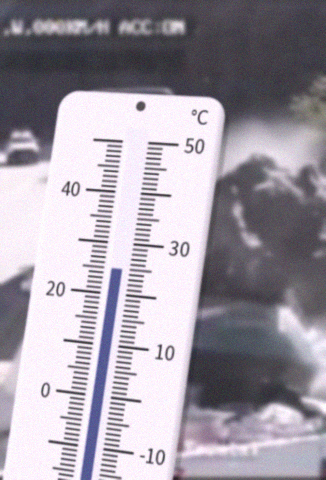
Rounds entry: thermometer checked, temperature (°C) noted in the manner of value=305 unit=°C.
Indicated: value=25 unit=°C
